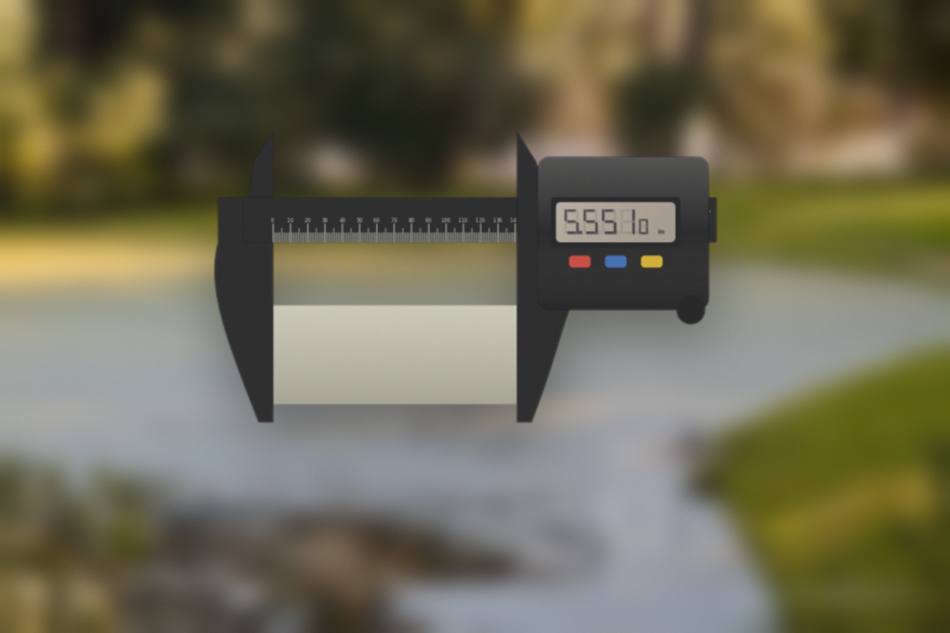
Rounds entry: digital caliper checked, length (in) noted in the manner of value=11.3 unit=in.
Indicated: value=5.5510 unit=in
